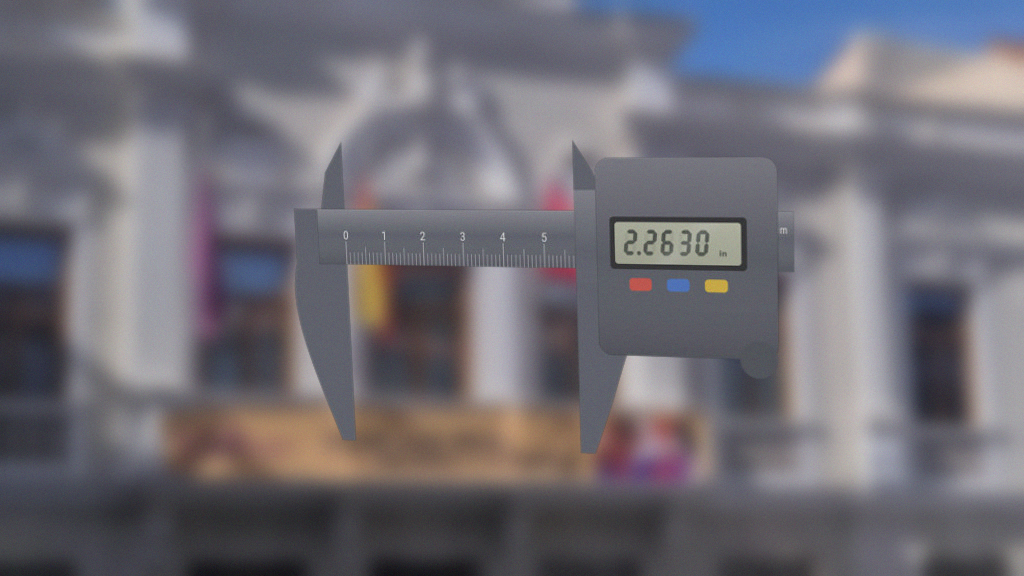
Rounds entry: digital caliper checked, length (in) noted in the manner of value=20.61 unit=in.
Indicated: value=2.2630 unit=in
